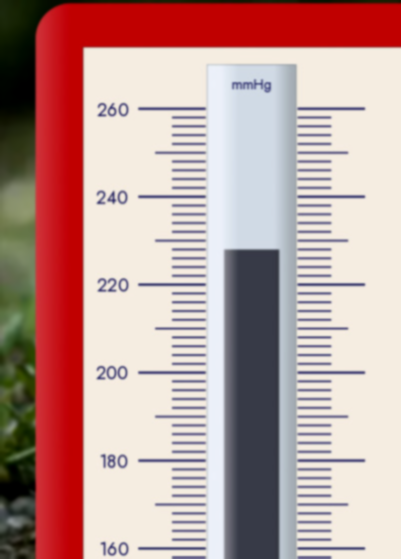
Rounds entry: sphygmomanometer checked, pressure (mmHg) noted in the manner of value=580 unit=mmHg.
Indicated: value=228 unit=mmHg
